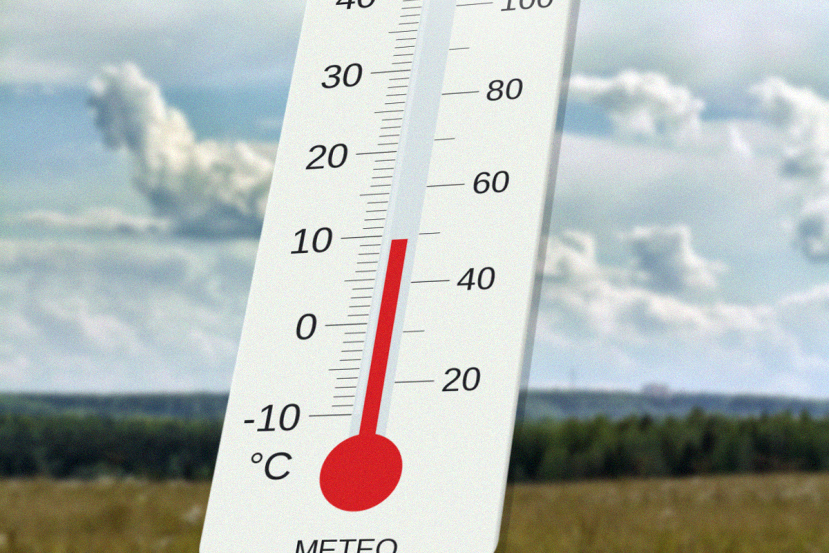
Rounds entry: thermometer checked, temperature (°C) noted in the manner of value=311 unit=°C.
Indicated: value=9.5 unit=°C
